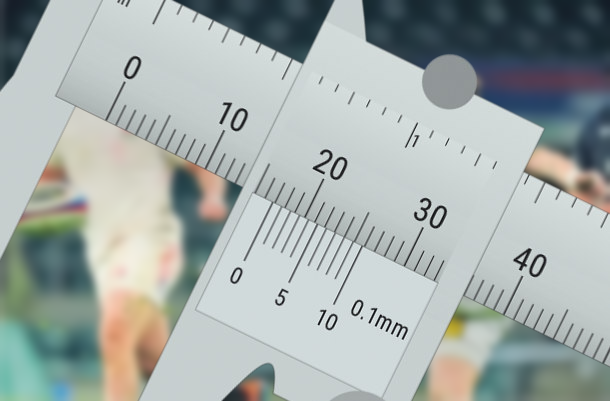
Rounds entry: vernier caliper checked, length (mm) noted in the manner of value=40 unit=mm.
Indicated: value=16.8 unit=mm
